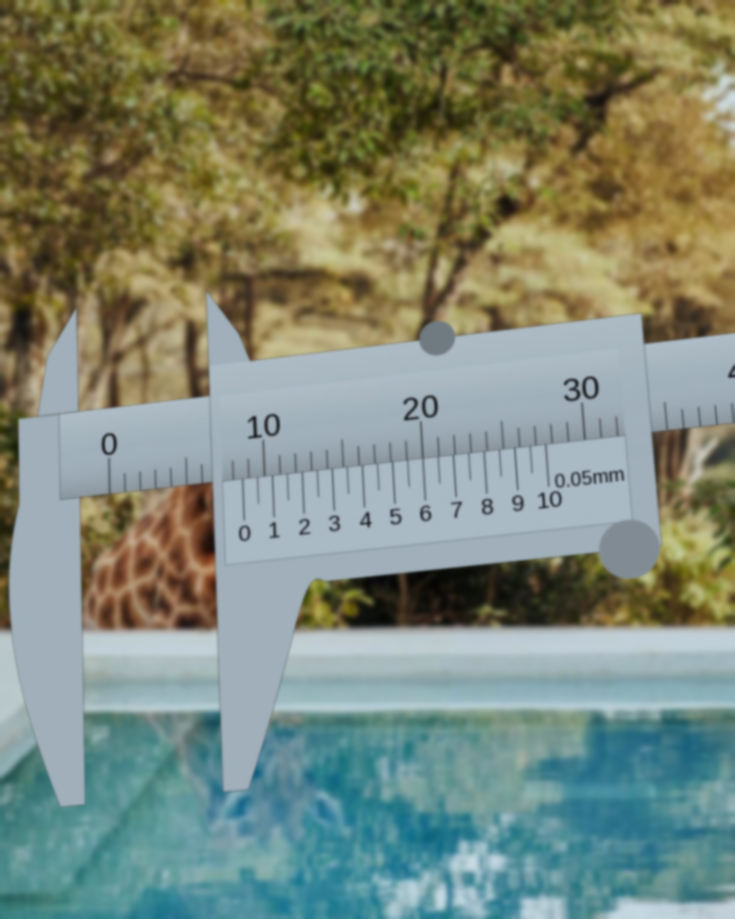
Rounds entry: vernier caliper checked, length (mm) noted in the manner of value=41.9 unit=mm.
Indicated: value=8.6 unit=mm
